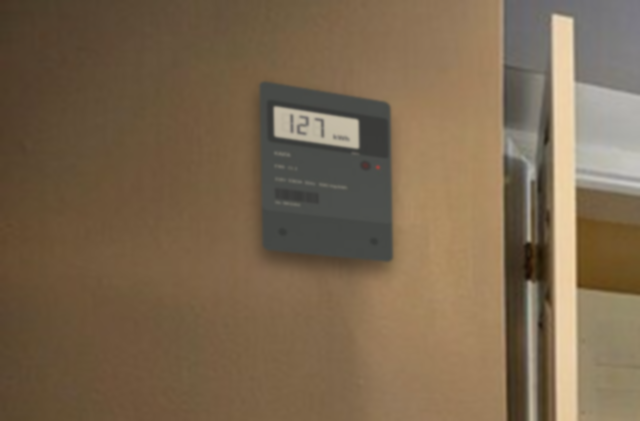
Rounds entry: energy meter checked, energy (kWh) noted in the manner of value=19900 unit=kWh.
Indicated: value=127 unit=kWh
